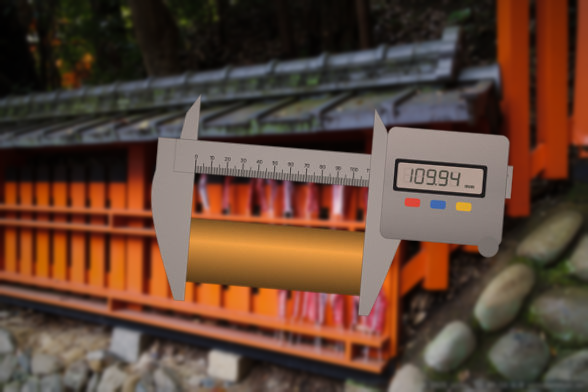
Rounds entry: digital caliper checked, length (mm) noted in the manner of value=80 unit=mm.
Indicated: value=109.94 unit=mm
